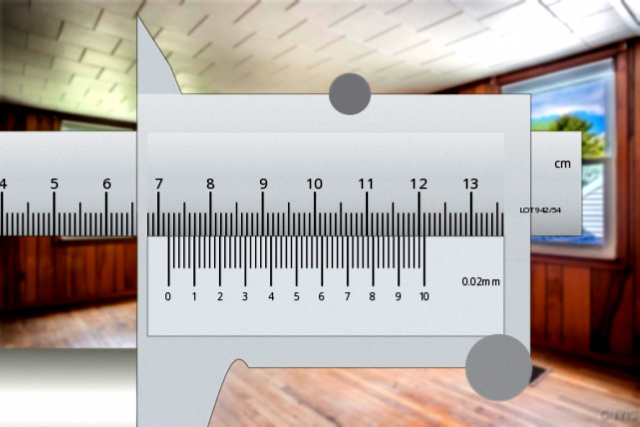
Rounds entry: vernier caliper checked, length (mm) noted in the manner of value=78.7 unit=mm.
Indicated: value=72.0 unit=mm
